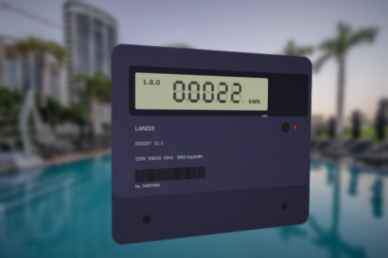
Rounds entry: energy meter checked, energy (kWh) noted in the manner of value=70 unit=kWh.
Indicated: value=22 unit=kWh
